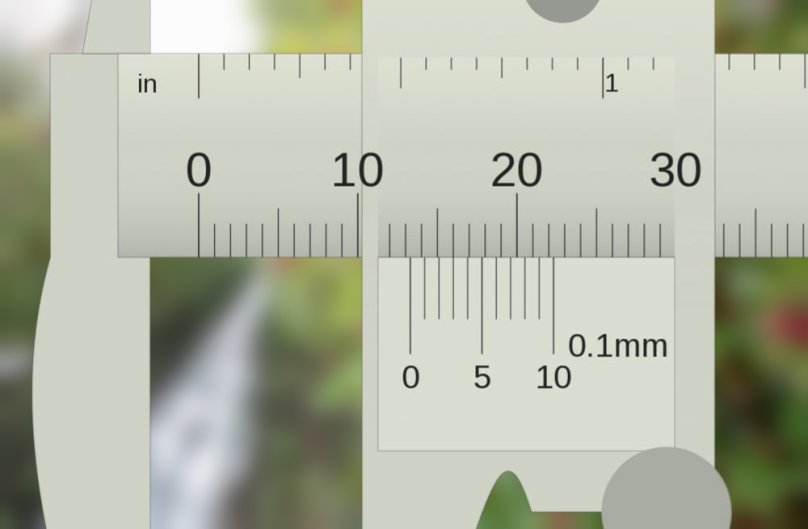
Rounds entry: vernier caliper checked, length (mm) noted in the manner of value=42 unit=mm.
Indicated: value=13.3 unit=mm
